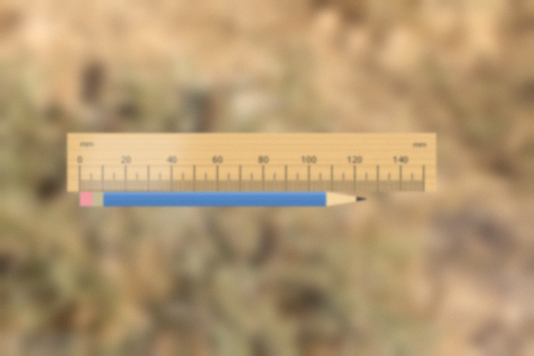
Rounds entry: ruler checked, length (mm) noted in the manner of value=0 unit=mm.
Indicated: value=125 unit=mm
